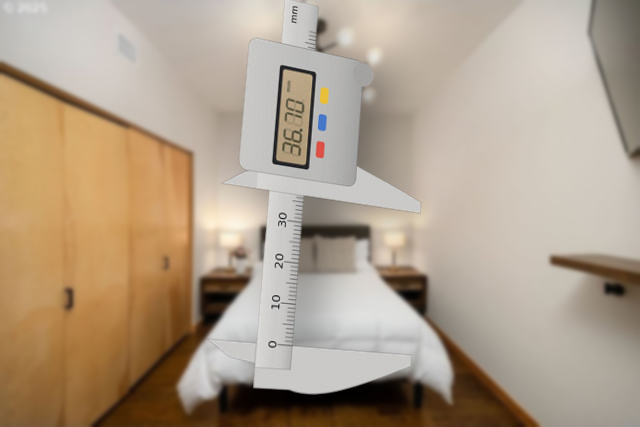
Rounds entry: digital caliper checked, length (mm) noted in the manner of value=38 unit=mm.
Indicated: value=36.70 unit=mm
